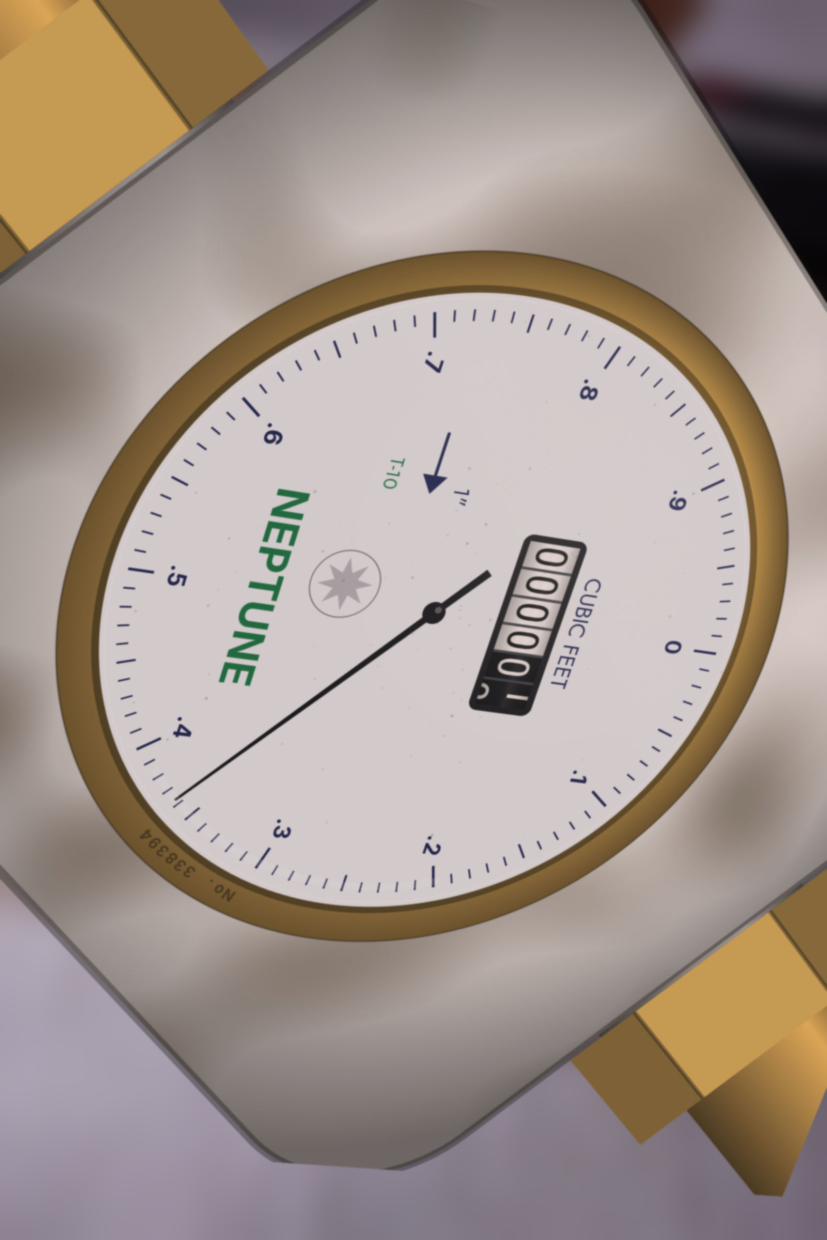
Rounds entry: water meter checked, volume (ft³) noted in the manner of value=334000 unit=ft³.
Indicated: value=1.36 unit=ft³
